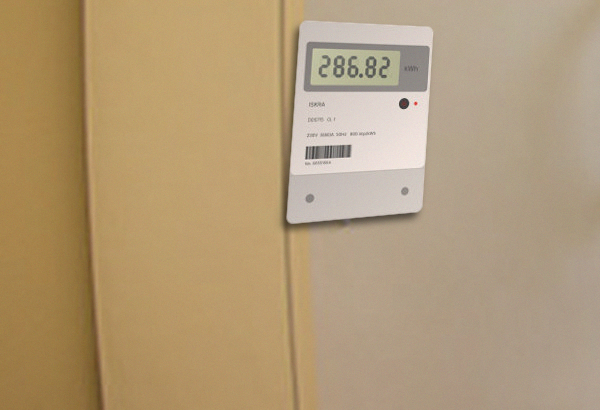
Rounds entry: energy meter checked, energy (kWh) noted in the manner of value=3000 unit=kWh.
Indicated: value=286.82 unit=kWh
